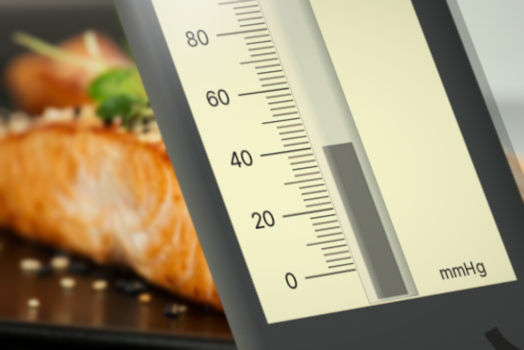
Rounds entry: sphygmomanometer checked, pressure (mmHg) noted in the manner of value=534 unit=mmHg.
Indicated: value=40 unit=mmHg
